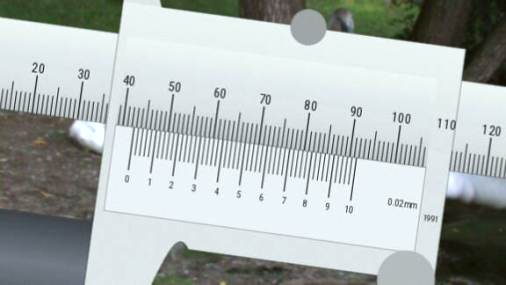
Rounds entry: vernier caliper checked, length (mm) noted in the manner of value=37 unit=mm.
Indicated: value=42.5 unit=mm
